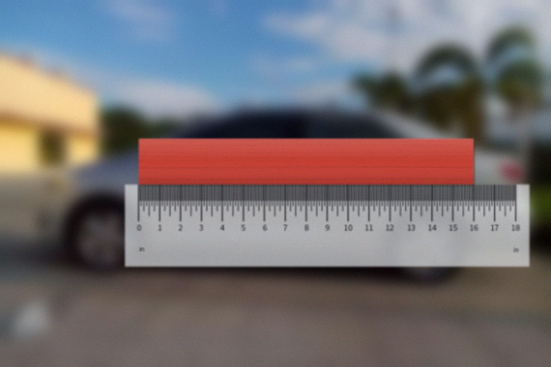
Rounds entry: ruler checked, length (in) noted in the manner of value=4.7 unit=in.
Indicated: value=16 unit=in
